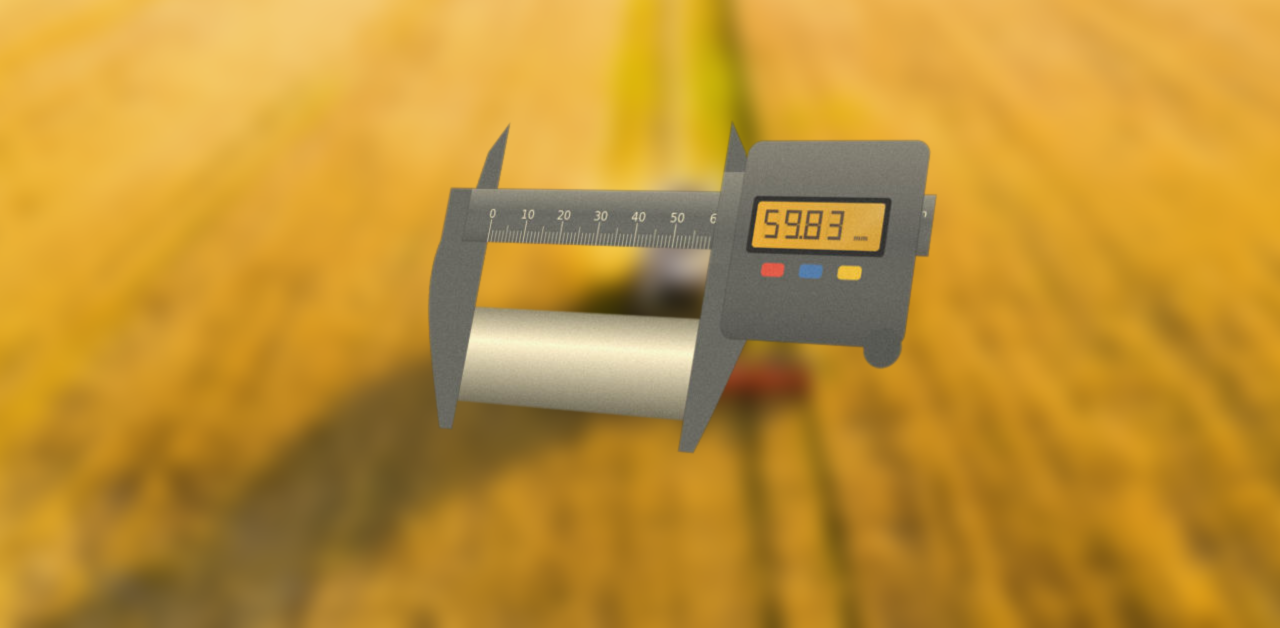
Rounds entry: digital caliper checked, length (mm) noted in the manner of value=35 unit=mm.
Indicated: value=59.83 unit=mm
